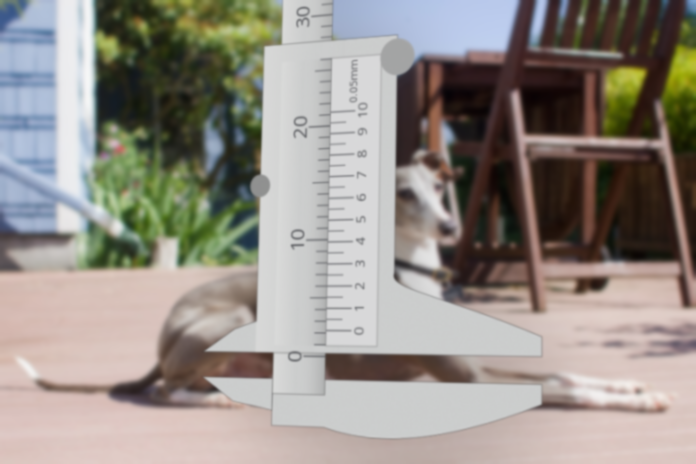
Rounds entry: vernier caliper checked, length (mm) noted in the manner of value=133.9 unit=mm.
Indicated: value=2.2 unit=mm
